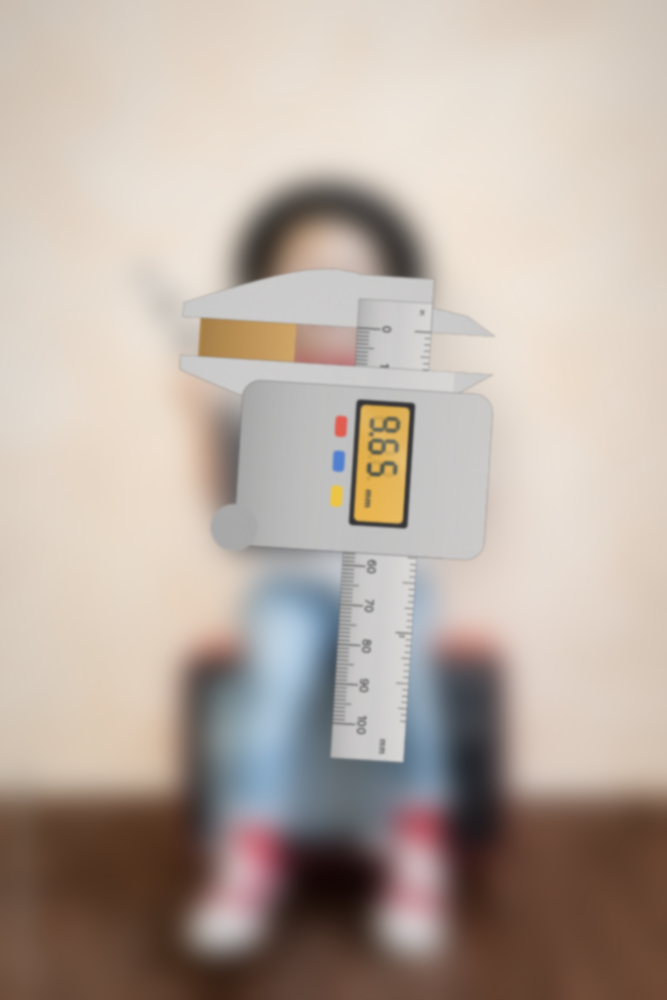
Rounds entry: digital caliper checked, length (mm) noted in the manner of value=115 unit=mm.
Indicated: value=9.65 unit=mm
